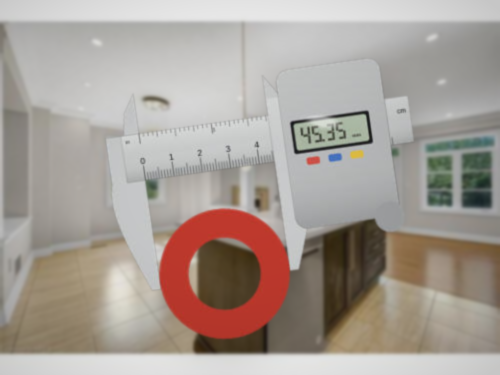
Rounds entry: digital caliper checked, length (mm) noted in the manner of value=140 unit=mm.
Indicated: value=45.35 unit=mm
